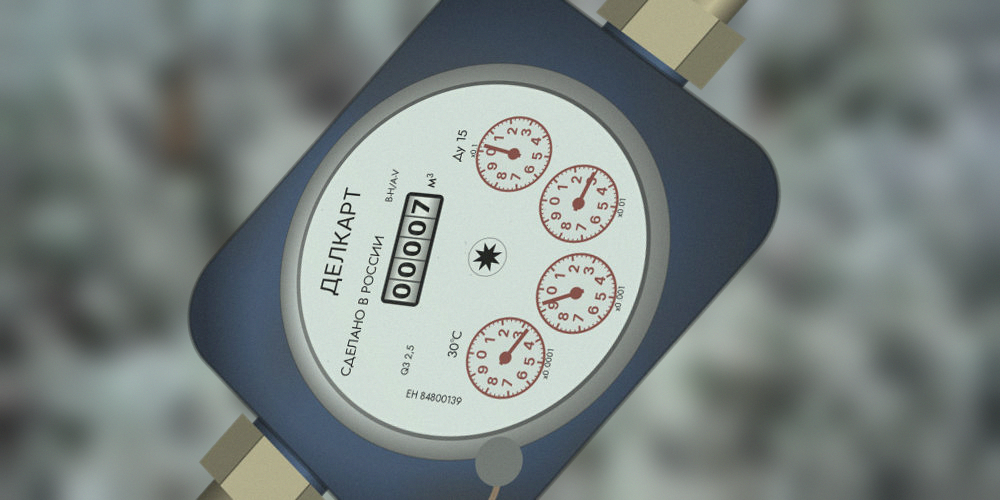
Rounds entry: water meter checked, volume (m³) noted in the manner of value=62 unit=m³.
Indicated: value=7.0293 unit=m³
